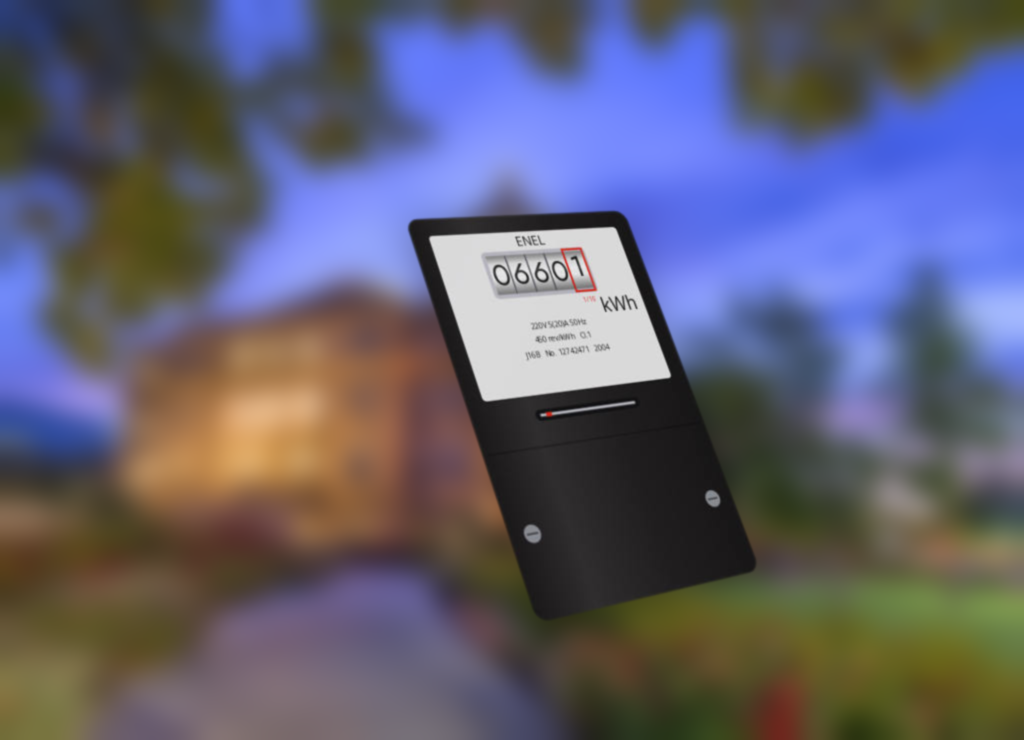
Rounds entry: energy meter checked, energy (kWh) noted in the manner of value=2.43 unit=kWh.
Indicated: value=660.1 unit=kWh
